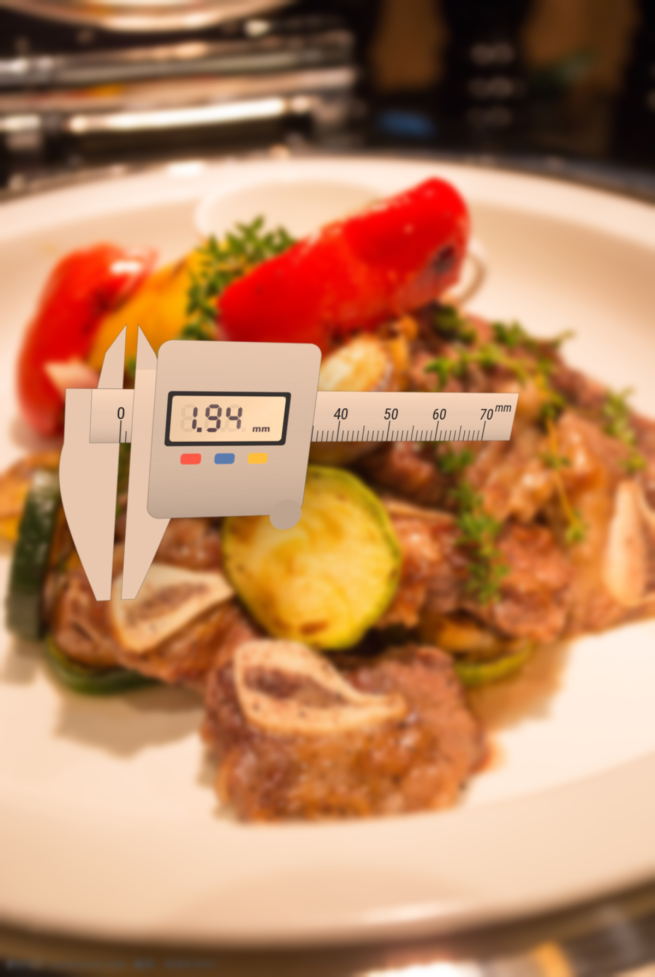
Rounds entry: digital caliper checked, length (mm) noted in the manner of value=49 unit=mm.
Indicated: value=1.94 unit=mm
